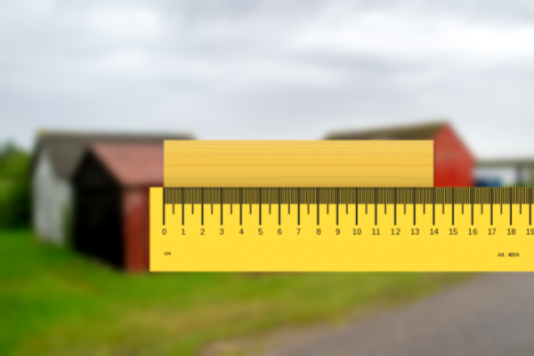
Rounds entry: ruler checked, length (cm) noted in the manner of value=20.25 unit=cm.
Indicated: value=14 unit=cm
